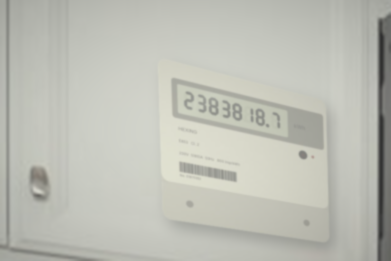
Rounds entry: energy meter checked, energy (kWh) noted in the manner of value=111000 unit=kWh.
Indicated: value=2383818.7 unit=kWh
